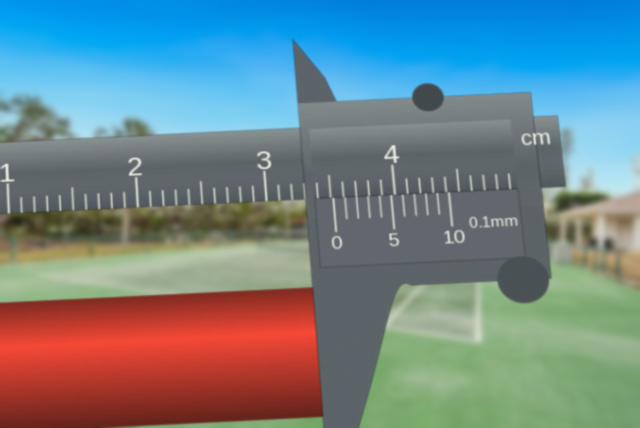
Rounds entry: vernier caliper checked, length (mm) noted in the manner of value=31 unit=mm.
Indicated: value=35.2 unit=mm
